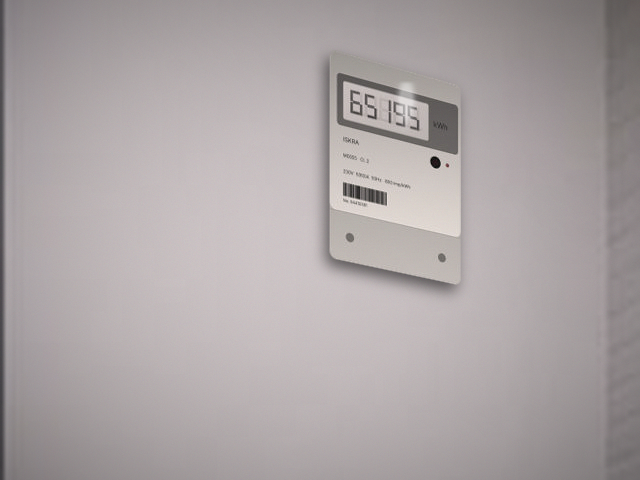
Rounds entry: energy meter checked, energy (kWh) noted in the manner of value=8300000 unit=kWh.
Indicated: value=65195 unit=kWh
